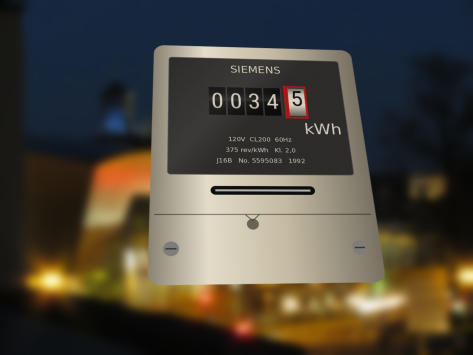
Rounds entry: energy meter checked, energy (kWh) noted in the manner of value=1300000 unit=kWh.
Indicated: value=34.5 unit=kWh
